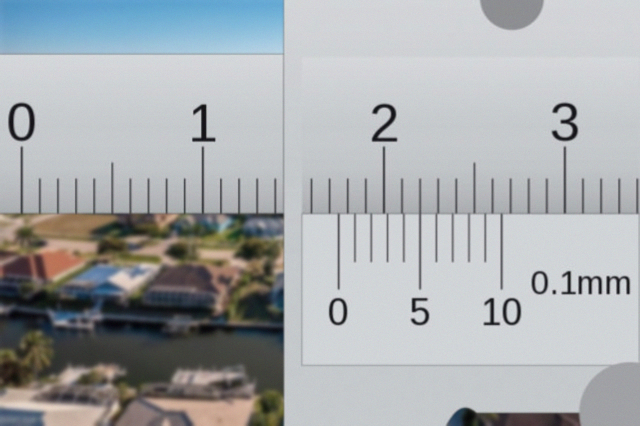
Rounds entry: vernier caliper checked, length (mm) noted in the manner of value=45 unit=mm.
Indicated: value=17.5 unit=mm
